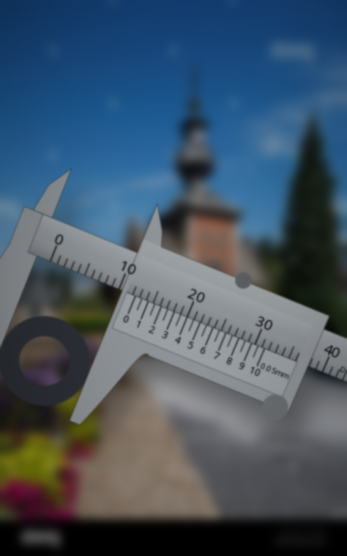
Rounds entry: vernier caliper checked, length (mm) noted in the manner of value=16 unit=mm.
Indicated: value=12.4 unit=mm
